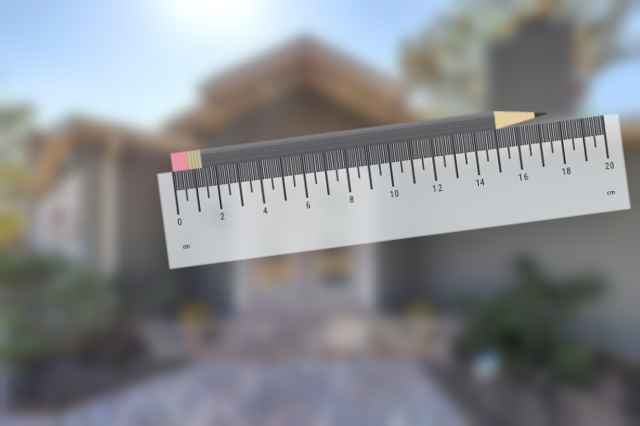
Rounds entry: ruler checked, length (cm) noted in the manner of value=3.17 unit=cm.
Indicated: value=17.5 unit=cm
